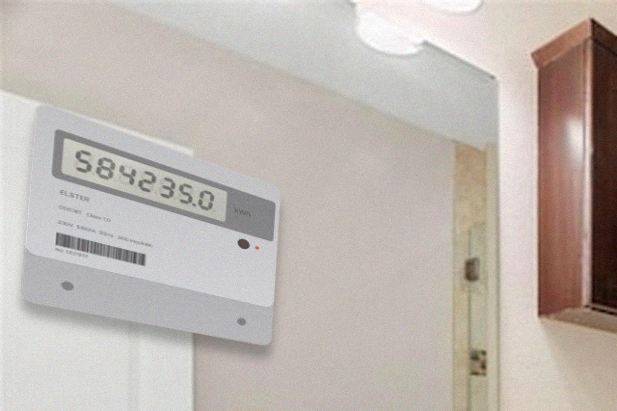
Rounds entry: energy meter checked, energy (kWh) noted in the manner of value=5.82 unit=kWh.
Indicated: value=584235.0 unit=kWh
